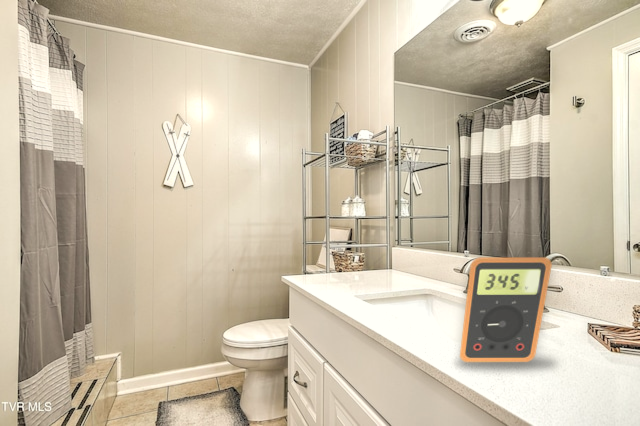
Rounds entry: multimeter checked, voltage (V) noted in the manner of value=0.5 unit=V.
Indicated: value=345 unit=V
